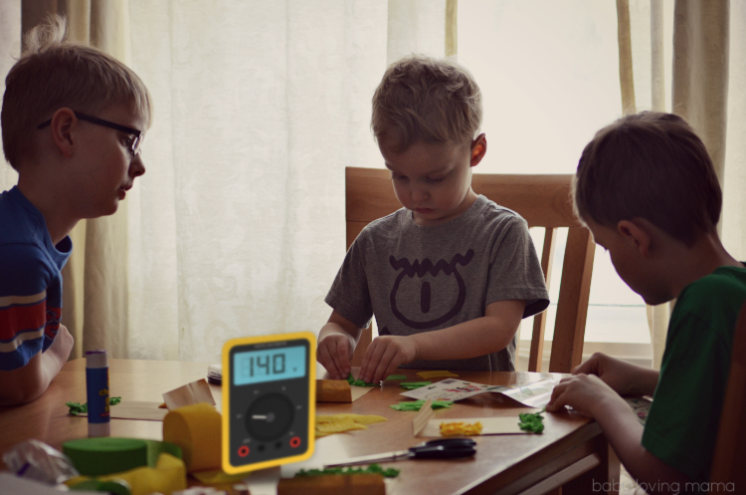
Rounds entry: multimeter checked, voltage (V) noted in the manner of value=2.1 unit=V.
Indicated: value=140 unit=V
